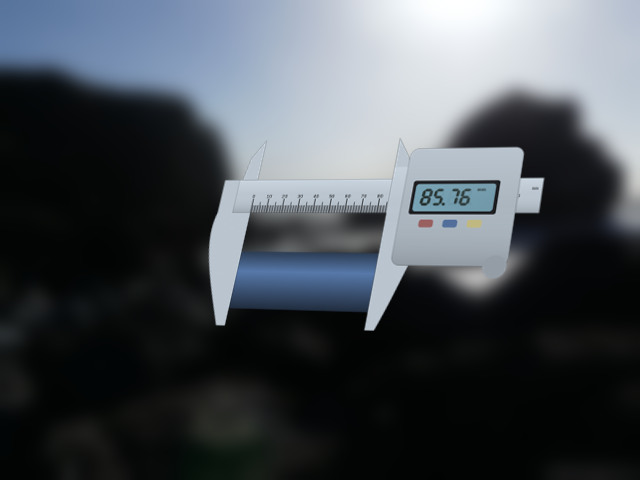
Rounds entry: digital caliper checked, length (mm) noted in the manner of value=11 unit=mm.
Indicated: value=85.76 unit=mm
